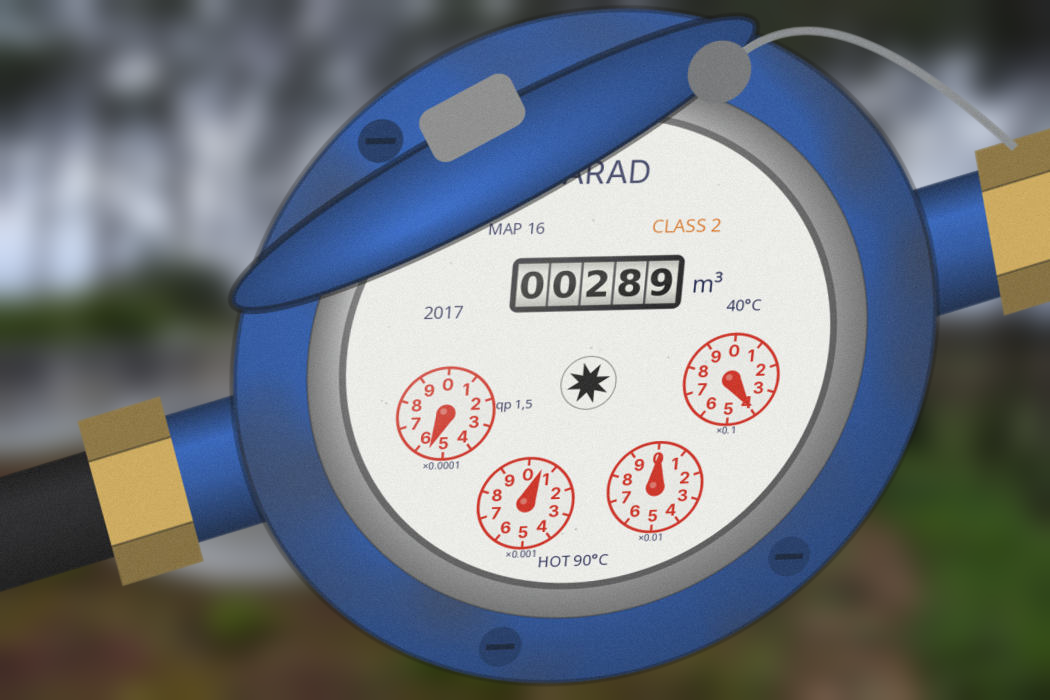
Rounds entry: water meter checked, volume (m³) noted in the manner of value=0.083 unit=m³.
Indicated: value=289.4005 unit=m³
